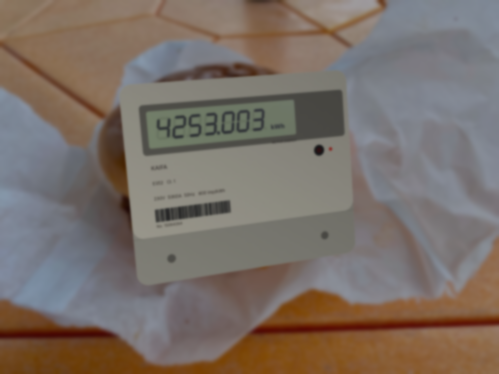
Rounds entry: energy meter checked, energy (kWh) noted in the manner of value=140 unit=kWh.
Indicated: value=4253.003 unit=kWh
